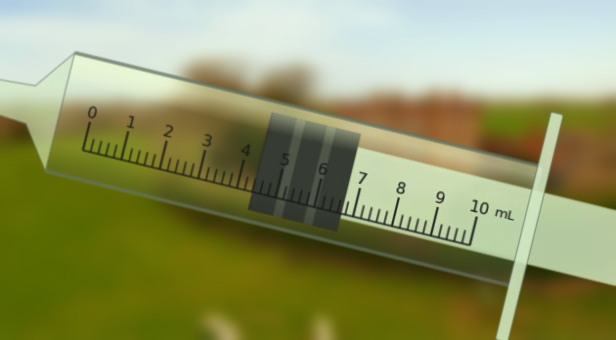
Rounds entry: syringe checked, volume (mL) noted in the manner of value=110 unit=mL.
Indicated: value=4.4 unit=mL
